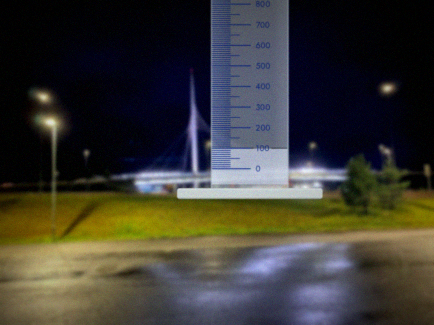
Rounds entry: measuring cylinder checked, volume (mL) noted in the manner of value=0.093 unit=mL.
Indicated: value=100 unit=mL
